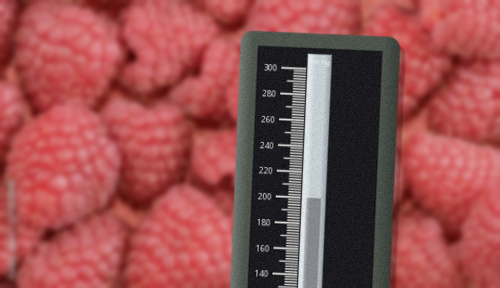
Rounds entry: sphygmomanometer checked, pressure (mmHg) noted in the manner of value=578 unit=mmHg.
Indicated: value=200 unit=mmHg
